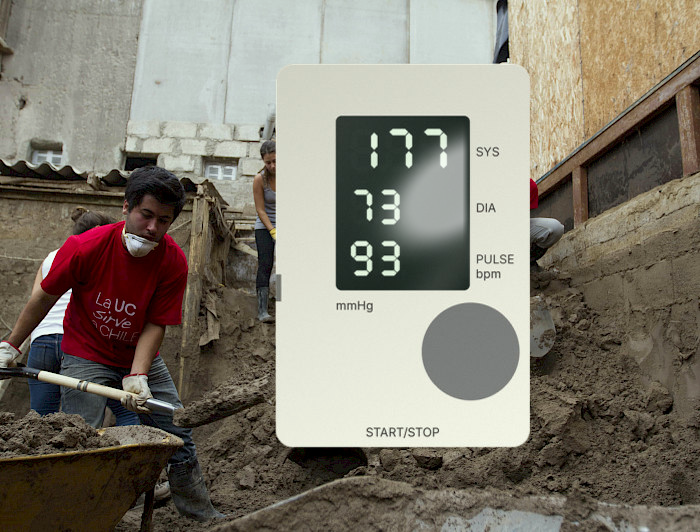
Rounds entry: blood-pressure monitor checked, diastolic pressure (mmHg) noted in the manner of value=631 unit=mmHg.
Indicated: value=73 unit=mmHg
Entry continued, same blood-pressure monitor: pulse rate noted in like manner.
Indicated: value=93 unit=bpm
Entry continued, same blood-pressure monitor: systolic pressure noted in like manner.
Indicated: value=177 unit=mmHg
